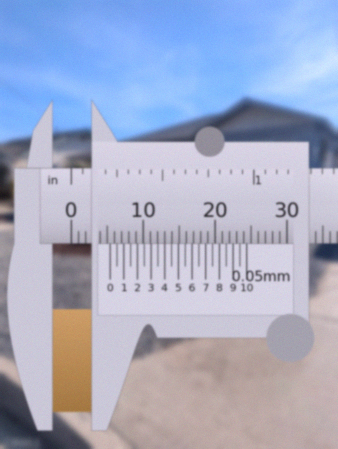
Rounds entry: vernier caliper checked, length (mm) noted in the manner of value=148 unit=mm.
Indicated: value=5.4 unit=mm
